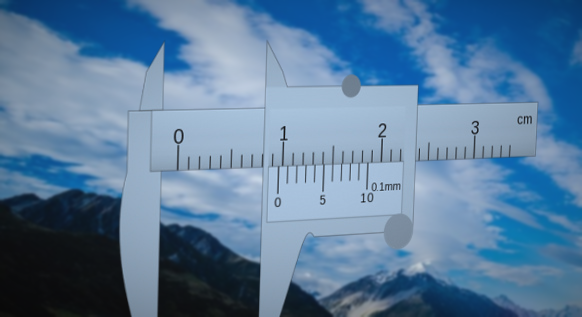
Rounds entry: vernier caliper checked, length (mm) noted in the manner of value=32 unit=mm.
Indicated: value=9.6 unit=mm
